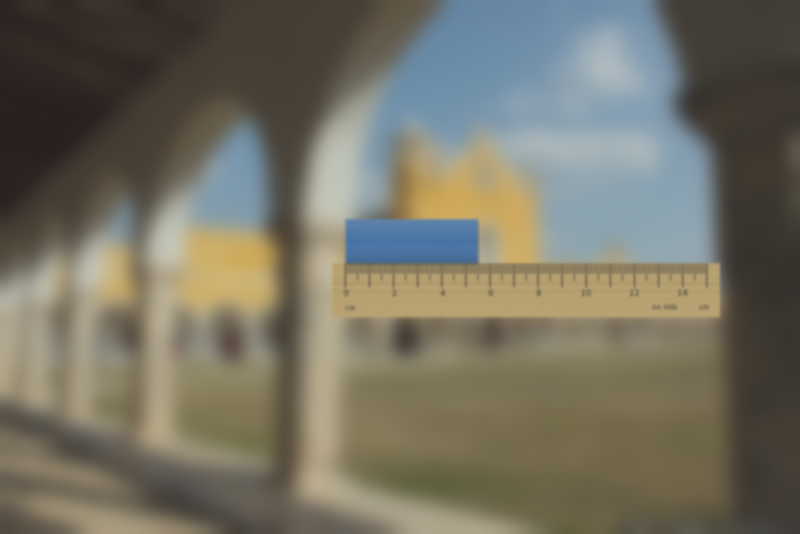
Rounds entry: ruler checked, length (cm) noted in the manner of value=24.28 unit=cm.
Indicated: value=5.5 unit=cm
